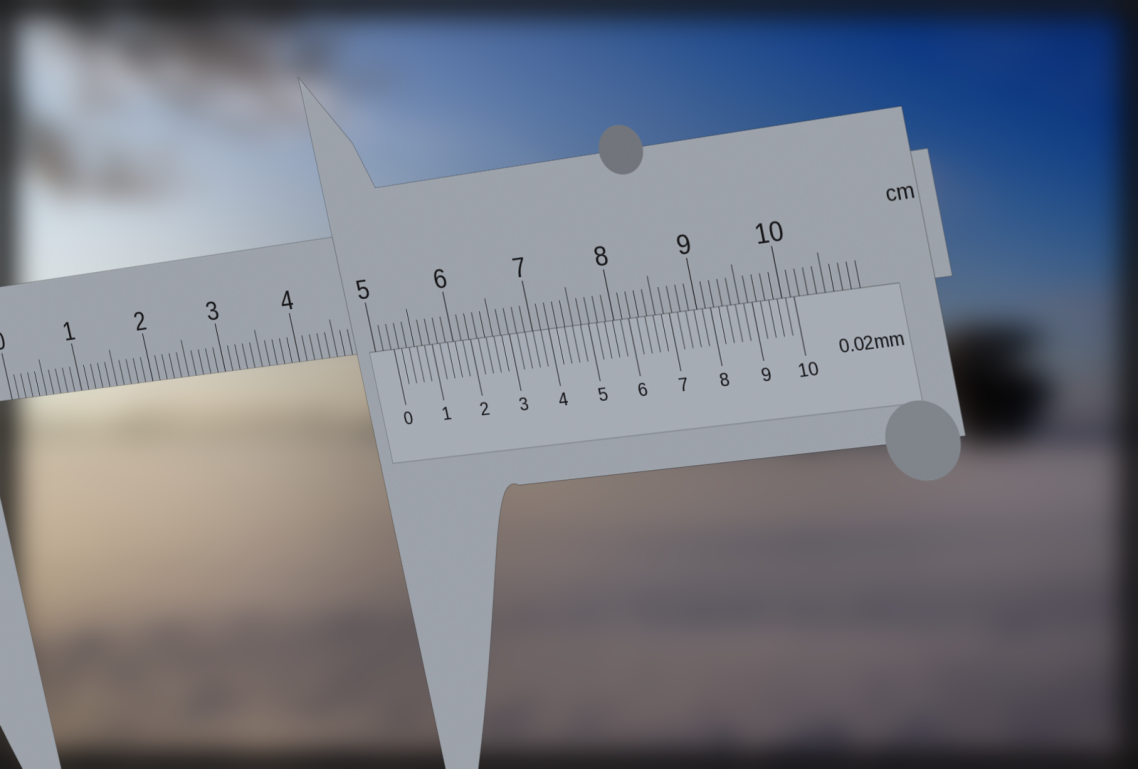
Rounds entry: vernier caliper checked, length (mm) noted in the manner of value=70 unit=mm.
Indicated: value=52.4 unit=mm
